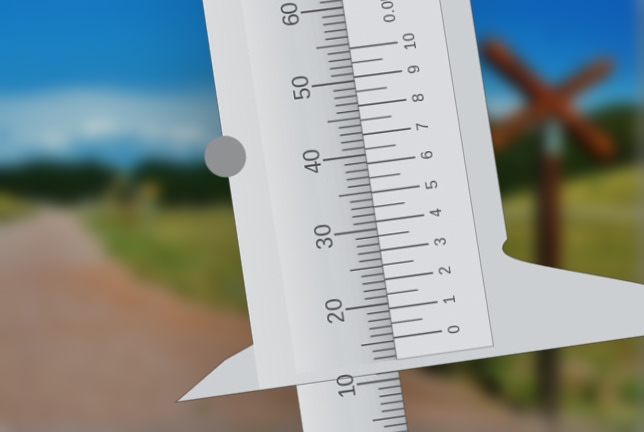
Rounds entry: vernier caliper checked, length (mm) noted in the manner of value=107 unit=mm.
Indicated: value=15.4 unit=mm
